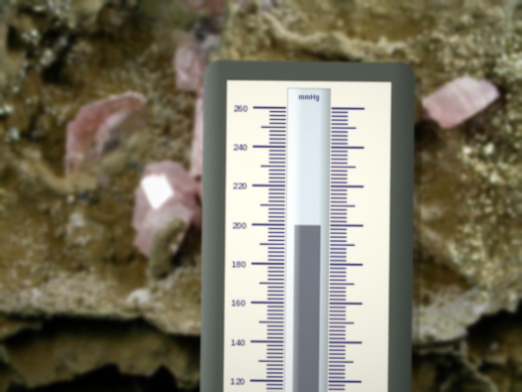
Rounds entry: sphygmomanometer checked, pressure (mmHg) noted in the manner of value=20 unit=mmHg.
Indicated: value=200 unit=mmHg
